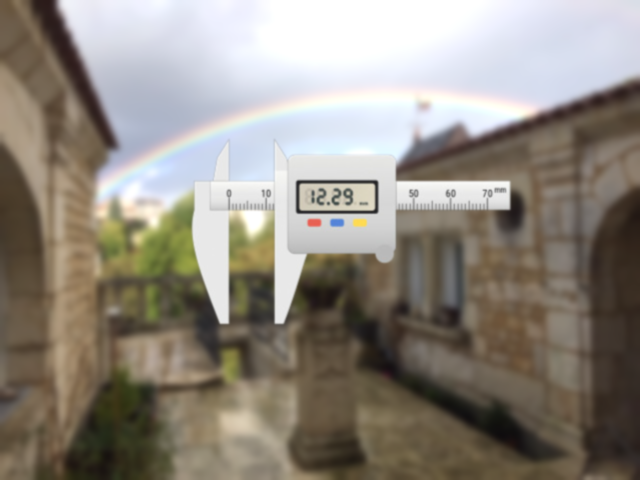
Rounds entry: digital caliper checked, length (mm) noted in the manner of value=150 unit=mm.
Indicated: value=12.29 unit=mm
